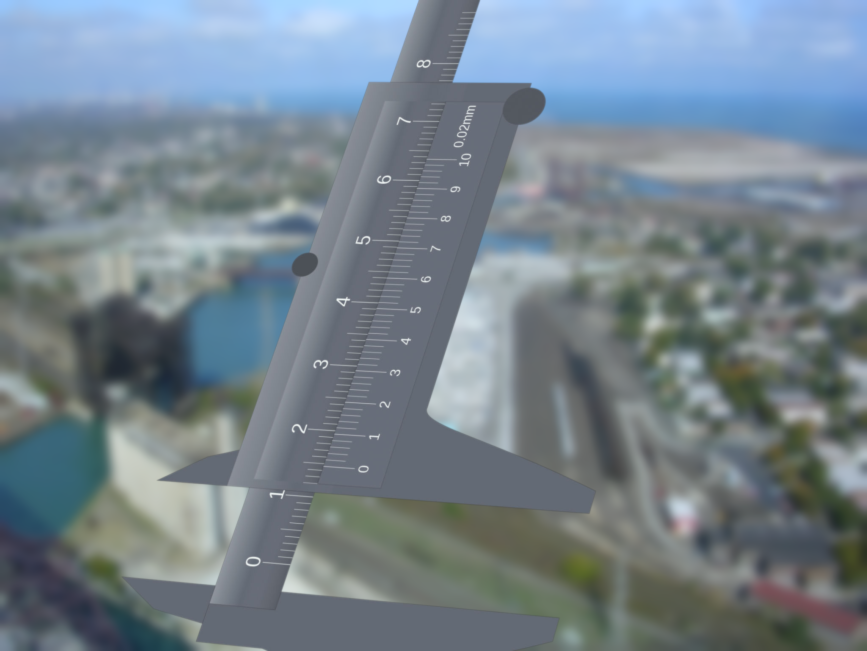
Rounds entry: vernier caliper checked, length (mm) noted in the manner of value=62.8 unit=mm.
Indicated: value=14.6 unit=mm
